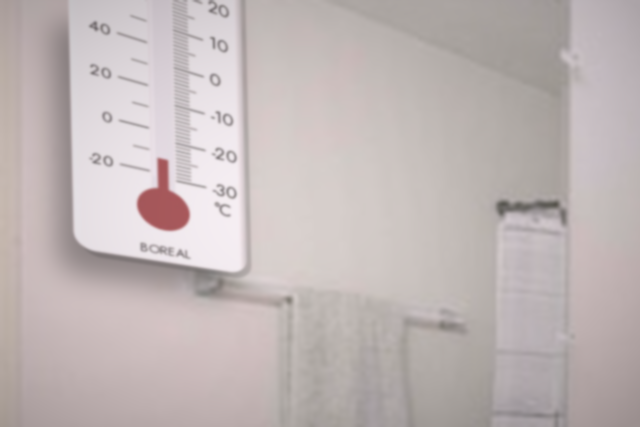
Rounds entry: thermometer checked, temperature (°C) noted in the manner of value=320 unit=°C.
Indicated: value=-25 unit=°C
